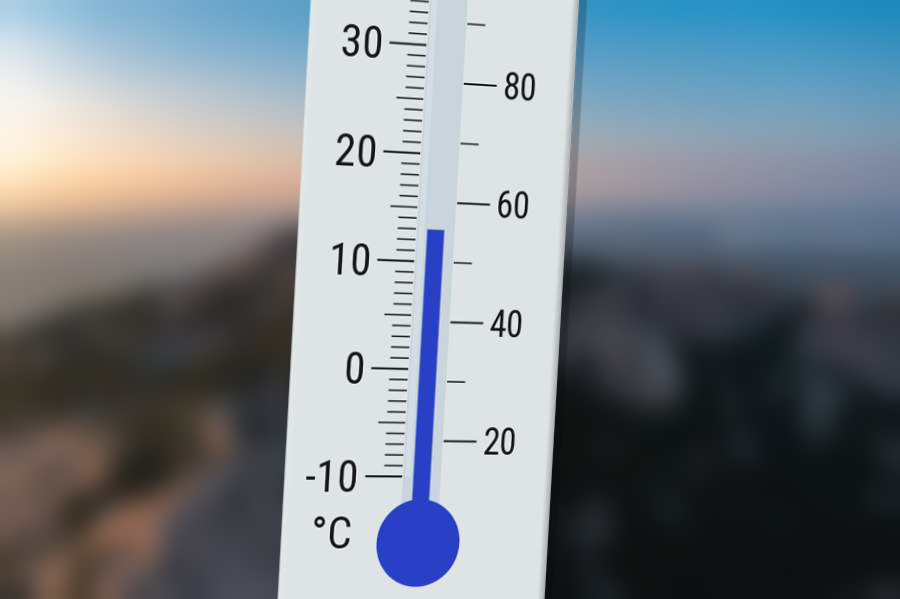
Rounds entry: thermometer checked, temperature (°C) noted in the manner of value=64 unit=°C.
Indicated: value=13 unit=°C
